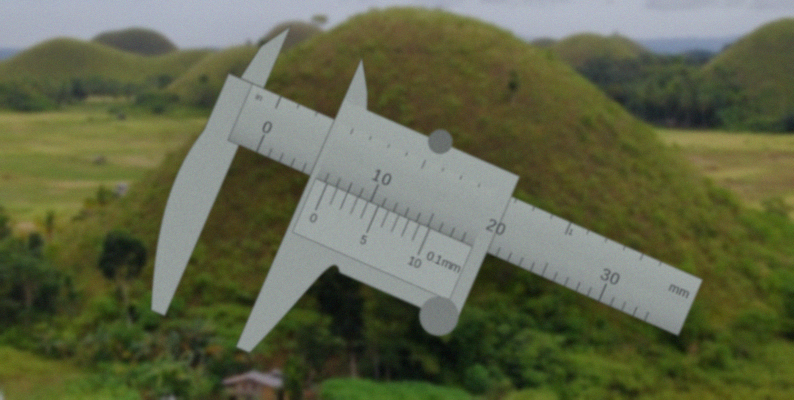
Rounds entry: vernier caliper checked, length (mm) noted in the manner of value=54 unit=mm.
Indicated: value=6.2 unit=mm
